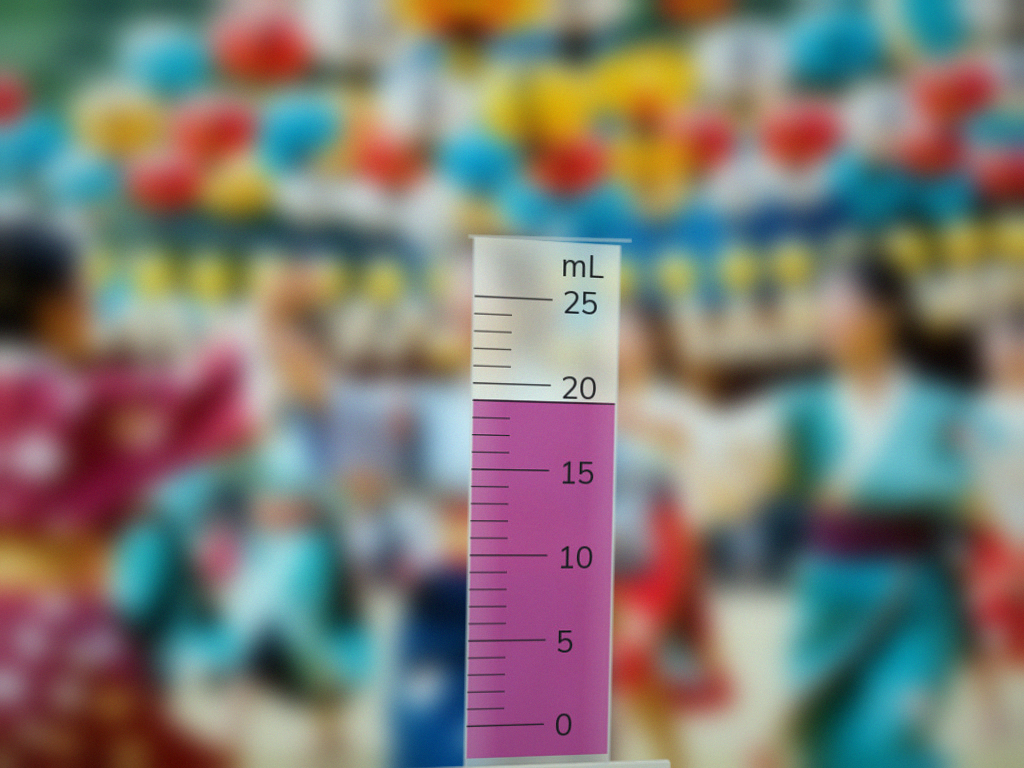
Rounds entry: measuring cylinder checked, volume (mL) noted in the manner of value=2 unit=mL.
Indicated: value=19 unit=mL
